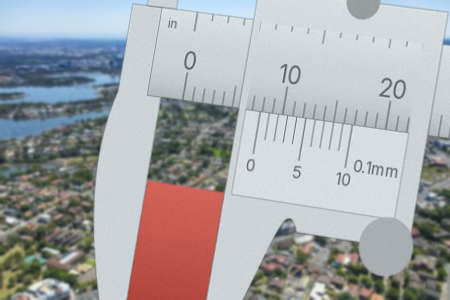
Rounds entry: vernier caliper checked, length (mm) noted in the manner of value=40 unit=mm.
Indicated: value=7.8 unit=mm
